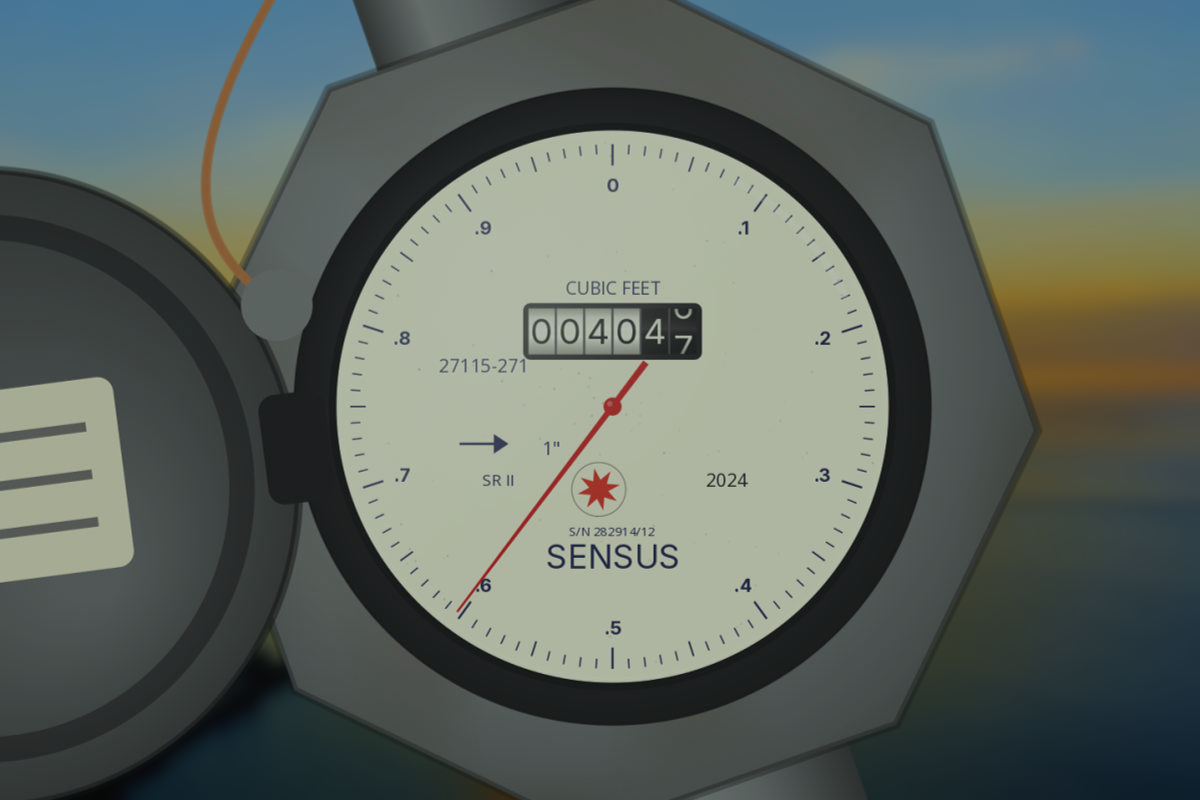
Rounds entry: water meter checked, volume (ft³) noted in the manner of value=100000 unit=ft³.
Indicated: value=4046.60 unit=ft³
